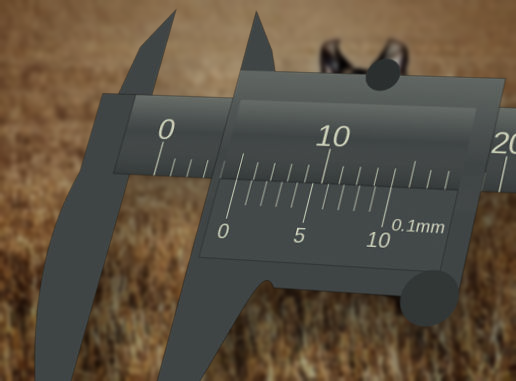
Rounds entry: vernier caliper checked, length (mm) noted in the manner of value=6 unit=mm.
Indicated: value=5.0 unit=mm
